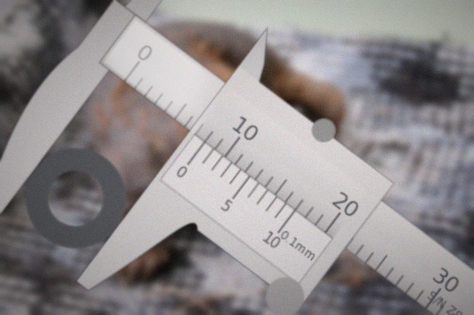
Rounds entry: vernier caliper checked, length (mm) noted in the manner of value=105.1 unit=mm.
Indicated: value=8.0 unit=mm
